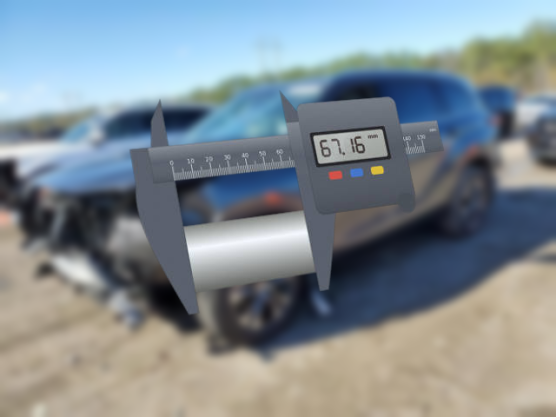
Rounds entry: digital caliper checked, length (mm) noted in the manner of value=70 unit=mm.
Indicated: value=67.16 unit=mm
